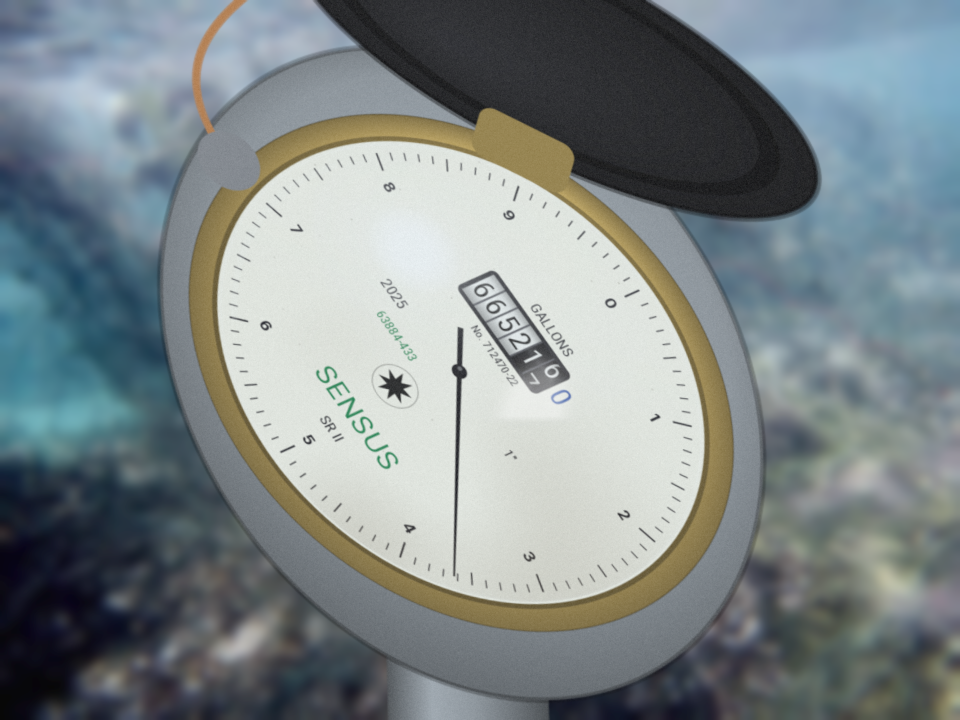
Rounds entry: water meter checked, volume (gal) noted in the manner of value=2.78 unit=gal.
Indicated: value=6652163.6 unit=gal
